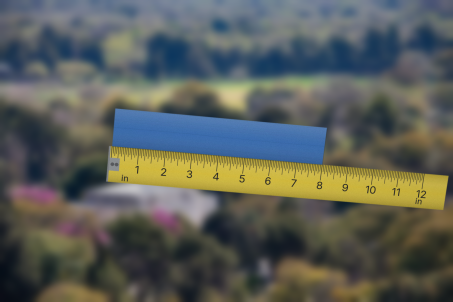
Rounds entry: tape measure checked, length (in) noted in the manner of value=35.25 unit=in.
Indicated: value=8 unit=in
